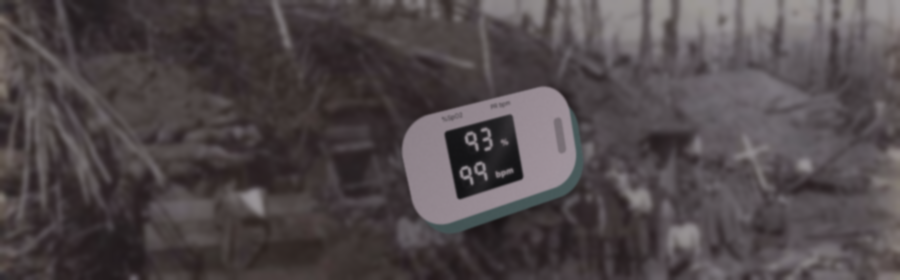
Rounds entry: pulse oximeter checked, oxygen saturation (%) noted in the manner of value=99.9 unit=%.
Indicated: value=93 unit=%
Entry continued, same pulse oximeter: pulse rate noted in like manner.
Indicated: value=99 unit=bpm
